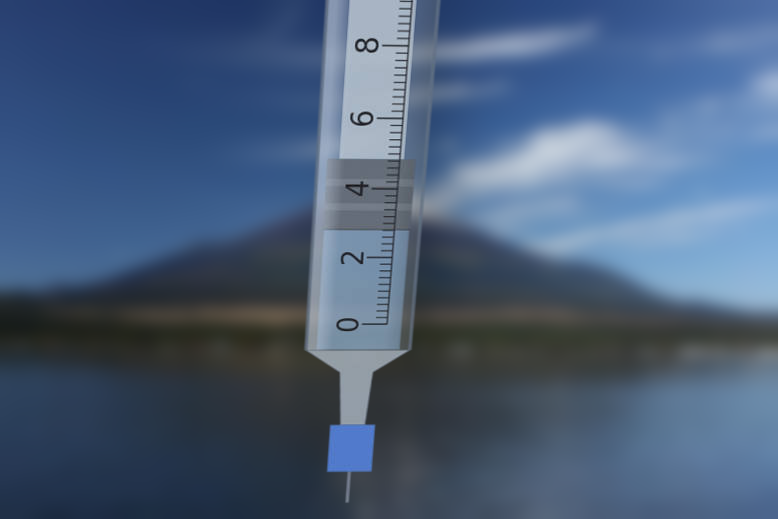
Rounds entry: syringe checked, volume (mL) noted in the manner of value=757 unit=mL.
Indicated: value=2.8 unit=mL
